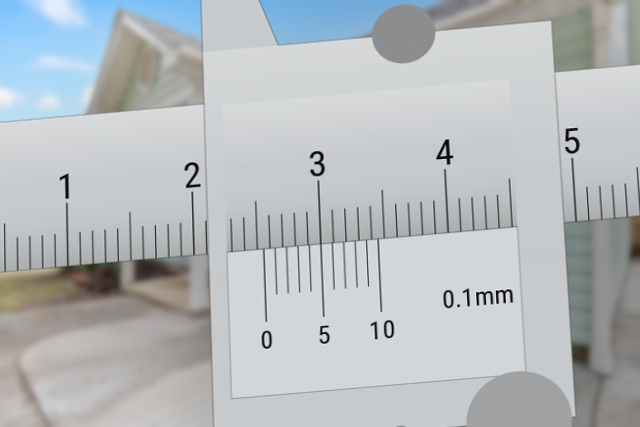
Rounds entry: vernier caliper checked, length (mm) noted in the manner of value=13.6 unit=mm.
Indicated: value=25.5 unit=mm
